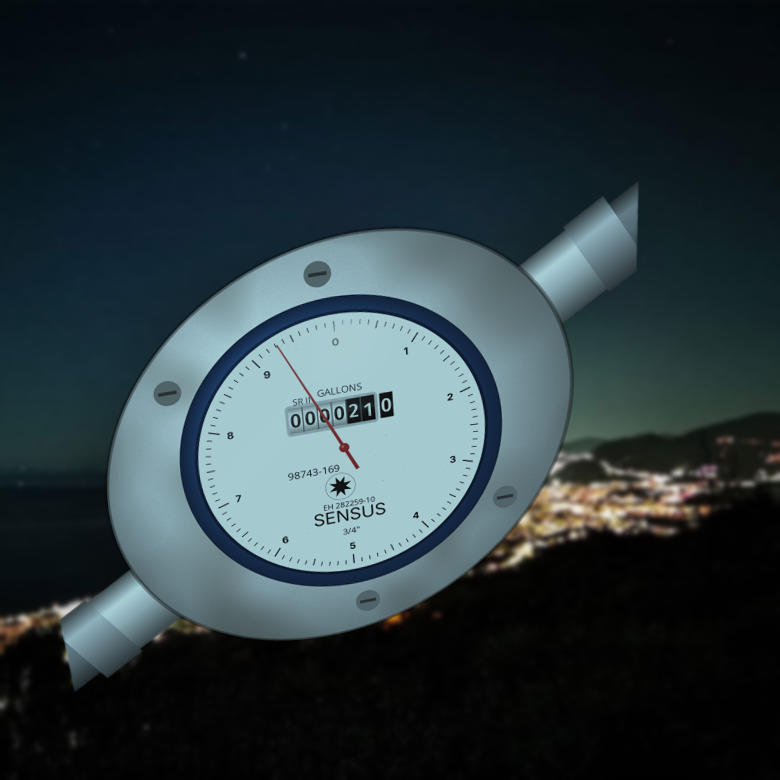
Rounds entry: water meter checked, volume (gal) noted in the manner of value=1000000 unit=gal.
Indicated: value=209.3 unit=gal
